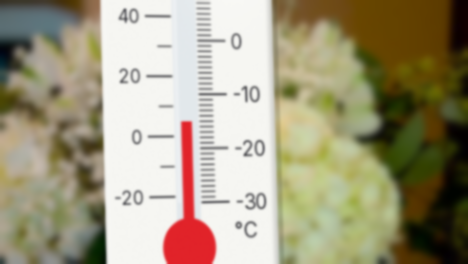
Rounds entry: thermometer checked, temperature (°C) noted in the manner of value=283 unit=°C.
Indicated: value=-15 unit=°C
